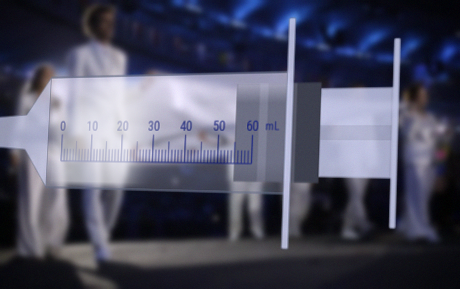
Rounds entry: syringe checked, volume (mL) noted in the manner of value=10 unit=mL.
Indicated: value=55 unit=mL
